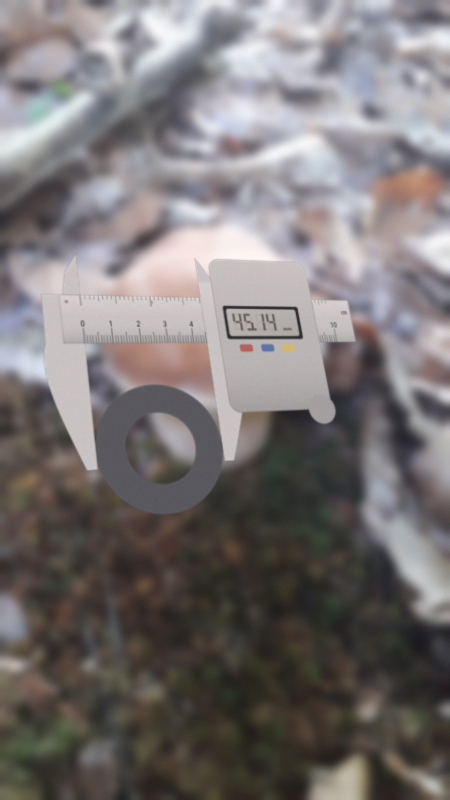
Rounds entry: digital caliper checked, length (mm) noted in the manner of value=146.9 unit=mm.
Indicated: value=45.14 unit=mm
